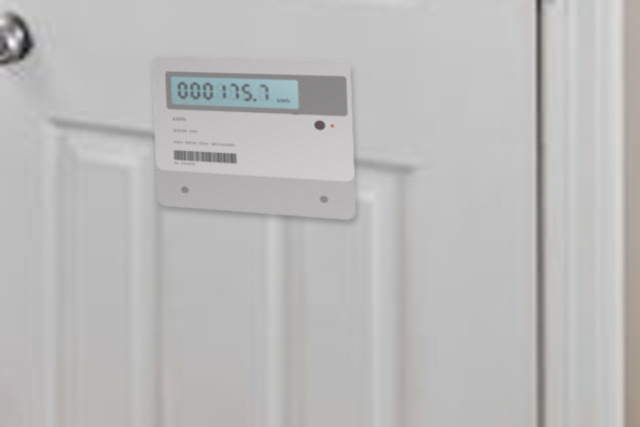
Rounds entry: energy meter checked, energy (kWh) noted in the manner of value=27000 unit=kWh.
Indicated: value=175.7 unit=kWh
